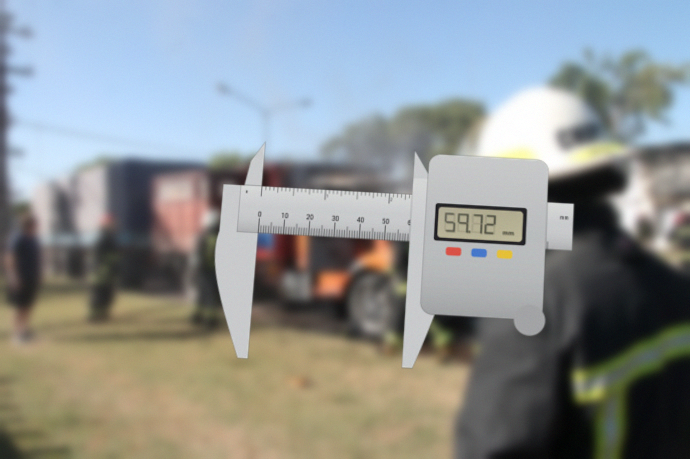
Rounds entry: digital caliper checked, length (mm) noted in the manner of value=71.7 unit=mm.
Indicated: value=59.72 unit=mm
